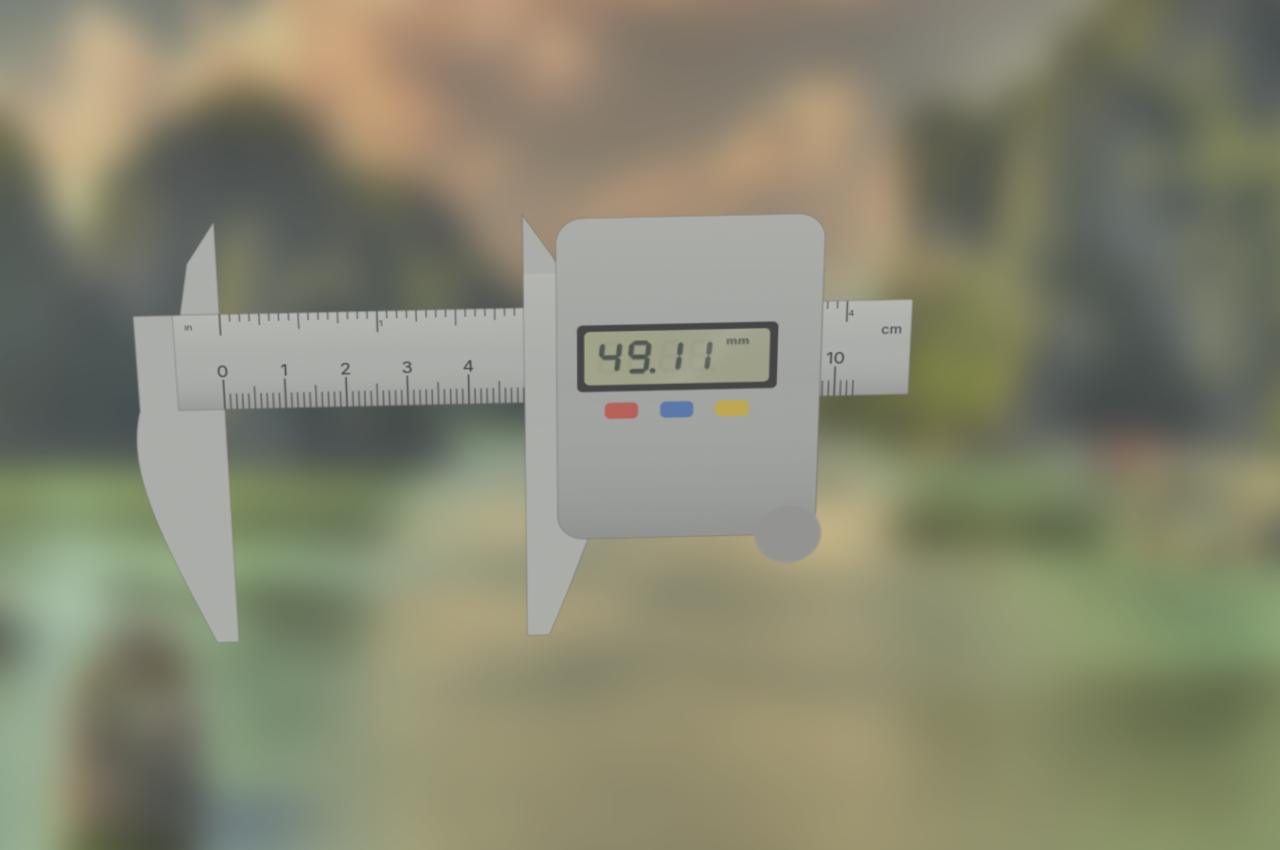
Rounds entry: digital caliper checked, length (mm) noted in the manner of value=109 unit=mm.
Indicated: value=49.11 unit=mm
